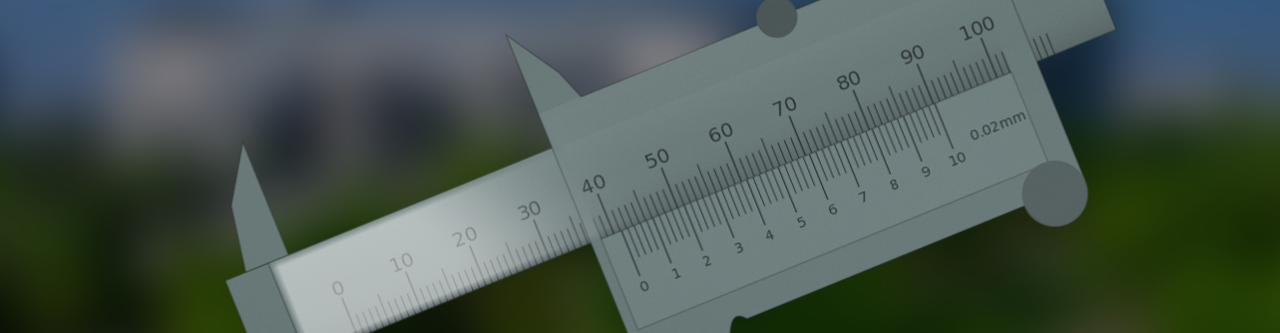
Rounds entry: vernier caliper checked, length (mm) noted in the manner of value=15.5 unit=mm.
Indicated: value=41.2 unit=mm
